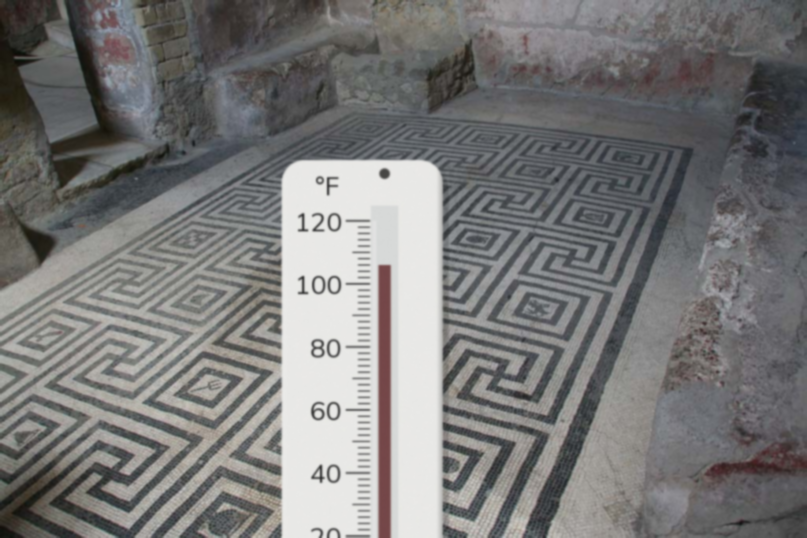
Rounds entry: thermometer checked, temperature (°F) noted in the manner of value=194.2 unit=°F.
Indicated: value=106 unit=°F
